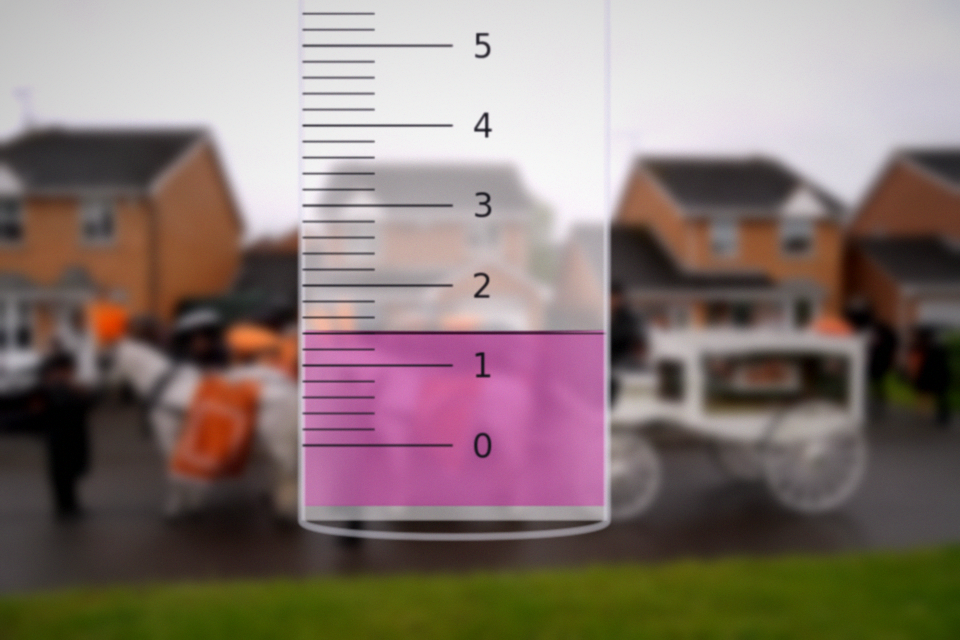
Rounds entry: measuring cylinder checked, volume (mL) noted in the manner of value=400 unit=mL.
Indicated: value=1.4 unit=mL
